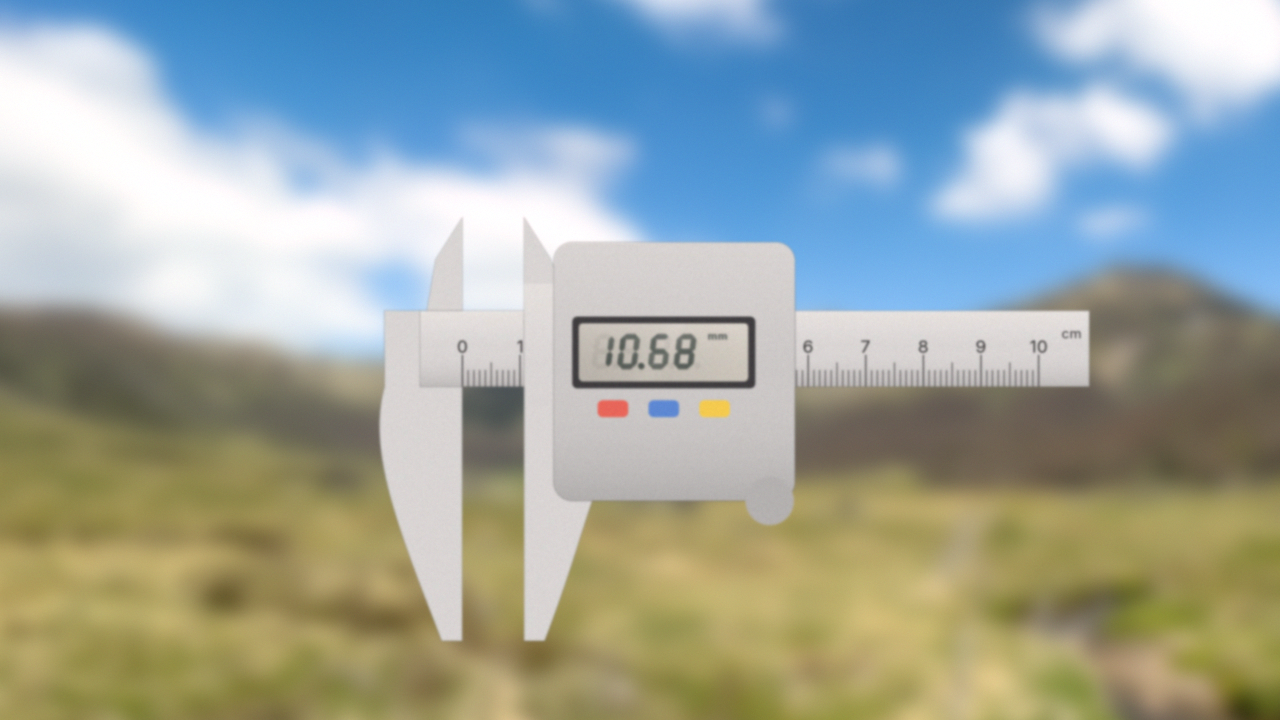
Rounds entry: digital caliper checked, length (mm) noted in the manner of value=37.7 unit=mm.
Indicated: value=10.68 unit=mm
